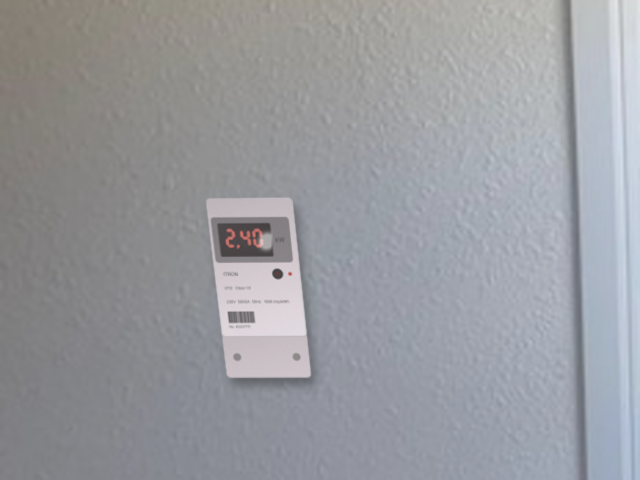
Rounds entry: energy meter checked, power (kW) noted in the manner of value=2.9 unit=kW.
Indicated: value=2.40 unit=kW
